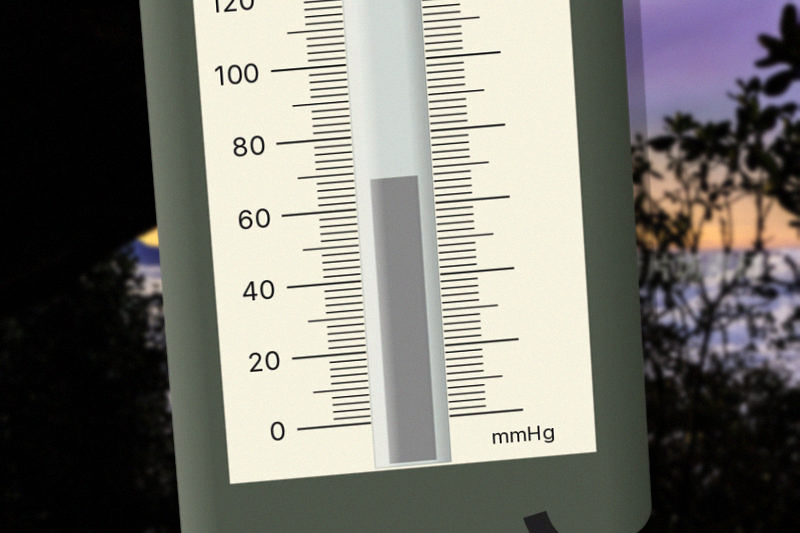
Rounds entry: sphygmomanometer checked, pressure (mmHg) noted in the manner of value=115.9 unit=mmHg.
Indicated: value=68 unit=mmHg
